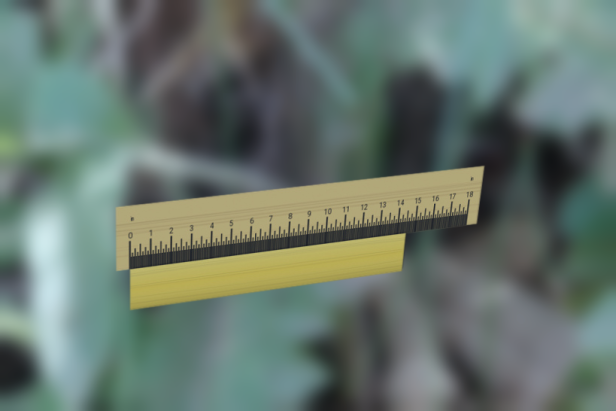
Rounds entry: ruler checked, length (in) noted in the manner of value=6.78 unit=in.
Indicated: value=14.5 unit=in
